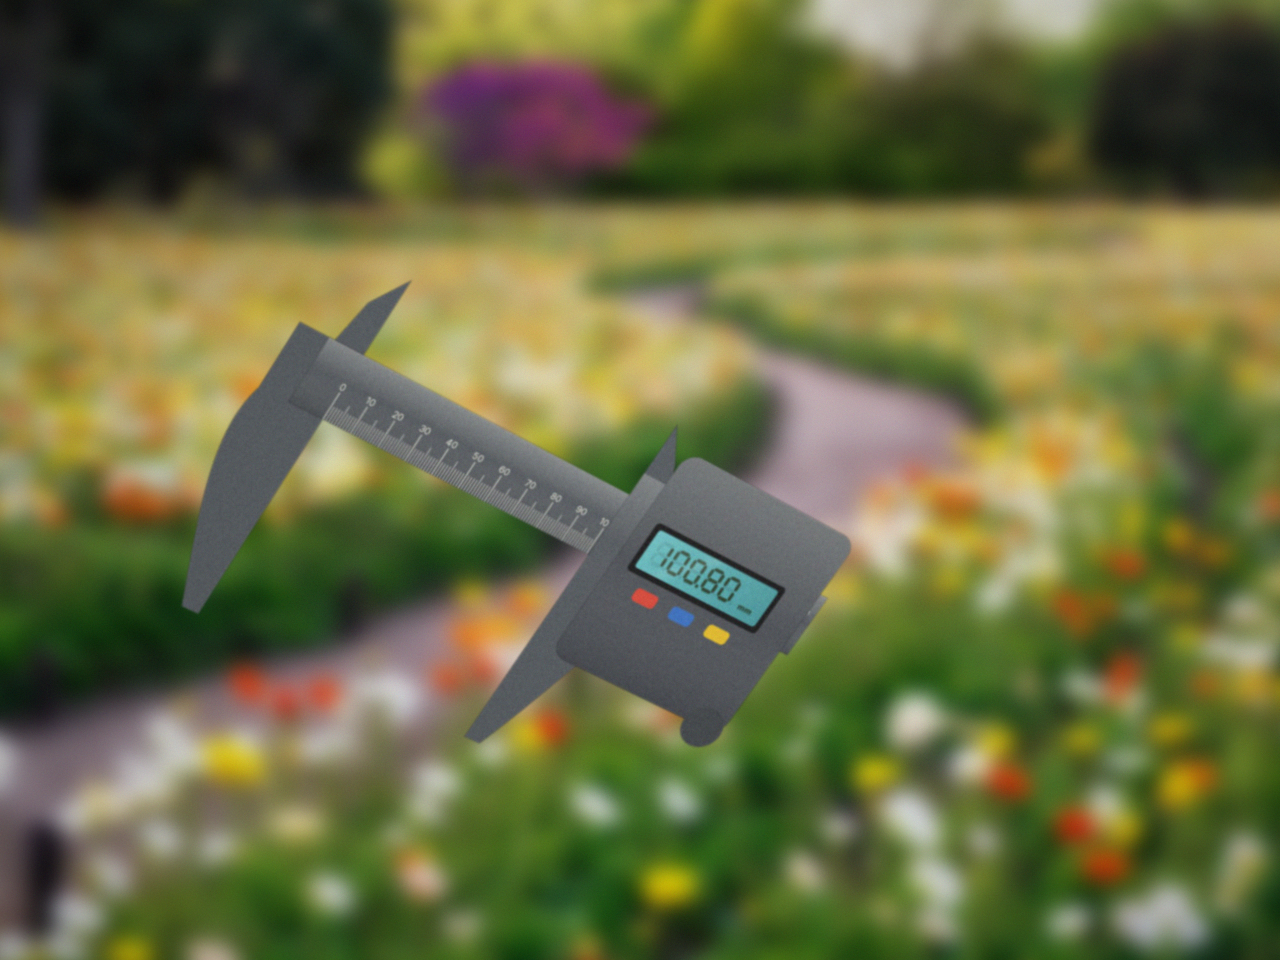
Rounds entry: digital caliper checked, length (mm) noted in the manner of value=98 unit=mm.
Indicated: value=100.80 unit=mm
